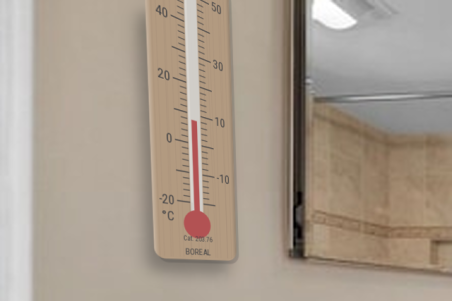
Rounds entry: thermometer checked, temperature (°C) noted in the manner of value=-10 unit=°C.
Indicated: value=8 unit=°C
